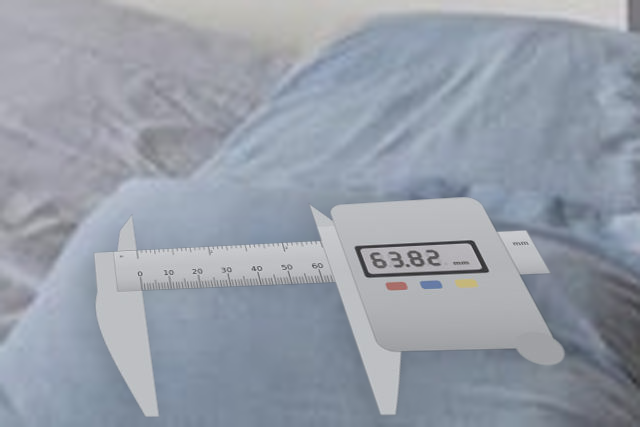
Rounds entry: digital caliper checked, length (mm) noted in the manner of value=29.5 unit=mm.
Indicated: value=63.82 unit=mm
